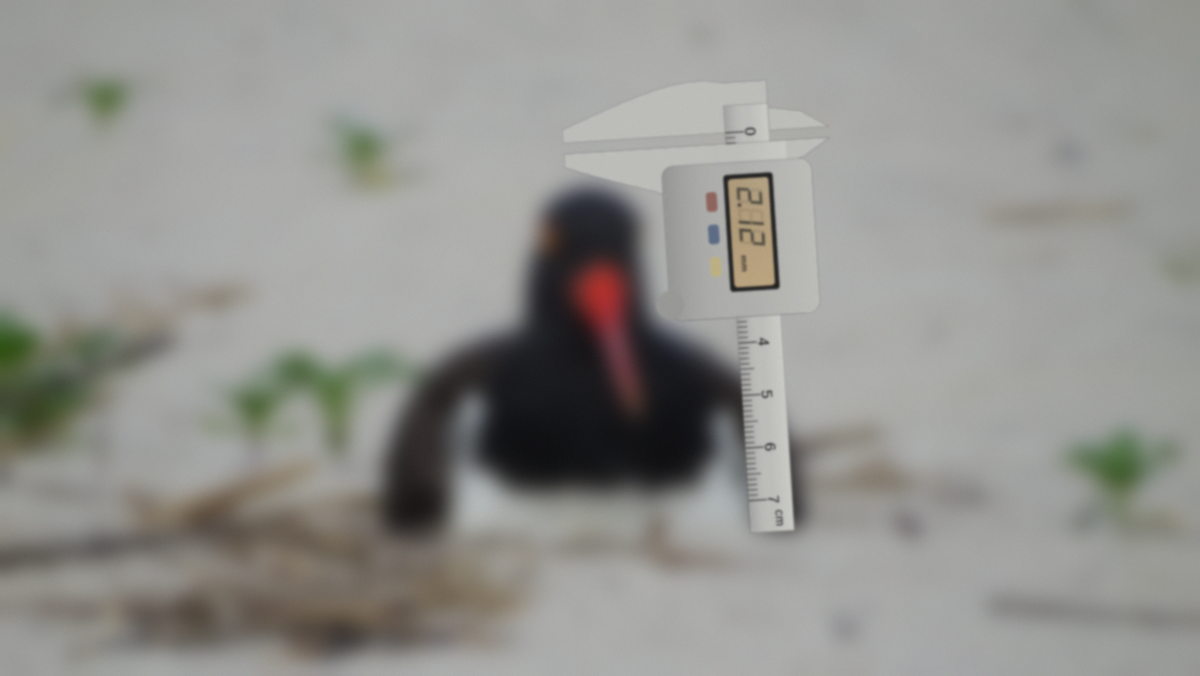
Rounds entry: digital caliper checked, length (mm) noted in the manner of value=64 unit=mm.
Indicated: value=2.12 unit=mm
